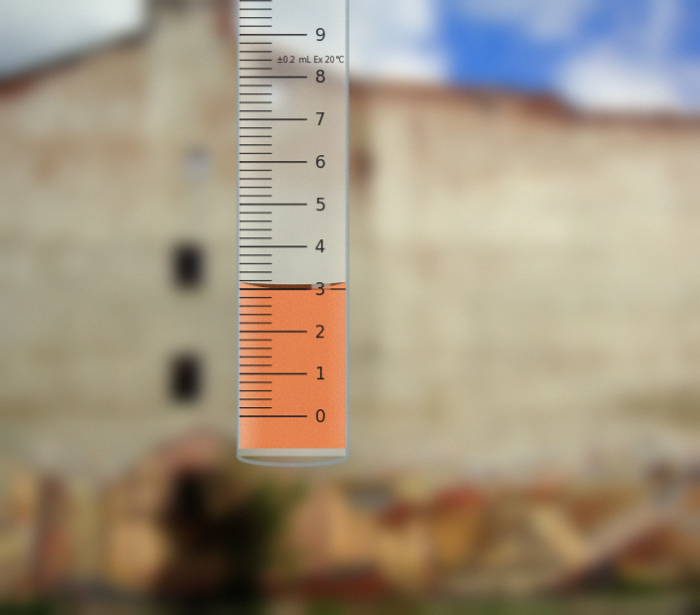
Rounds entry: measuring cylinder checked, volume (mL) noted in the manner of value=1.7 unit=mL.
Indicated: value=3 unit=mL
